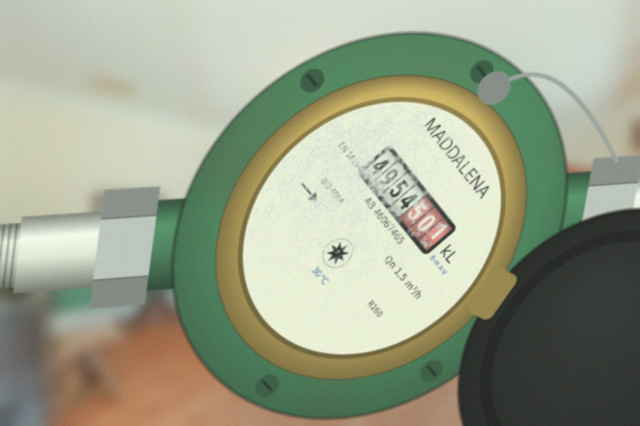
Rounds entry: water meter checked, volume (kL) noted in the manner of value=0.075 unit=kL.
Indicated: value=4954.501 unit=kL
